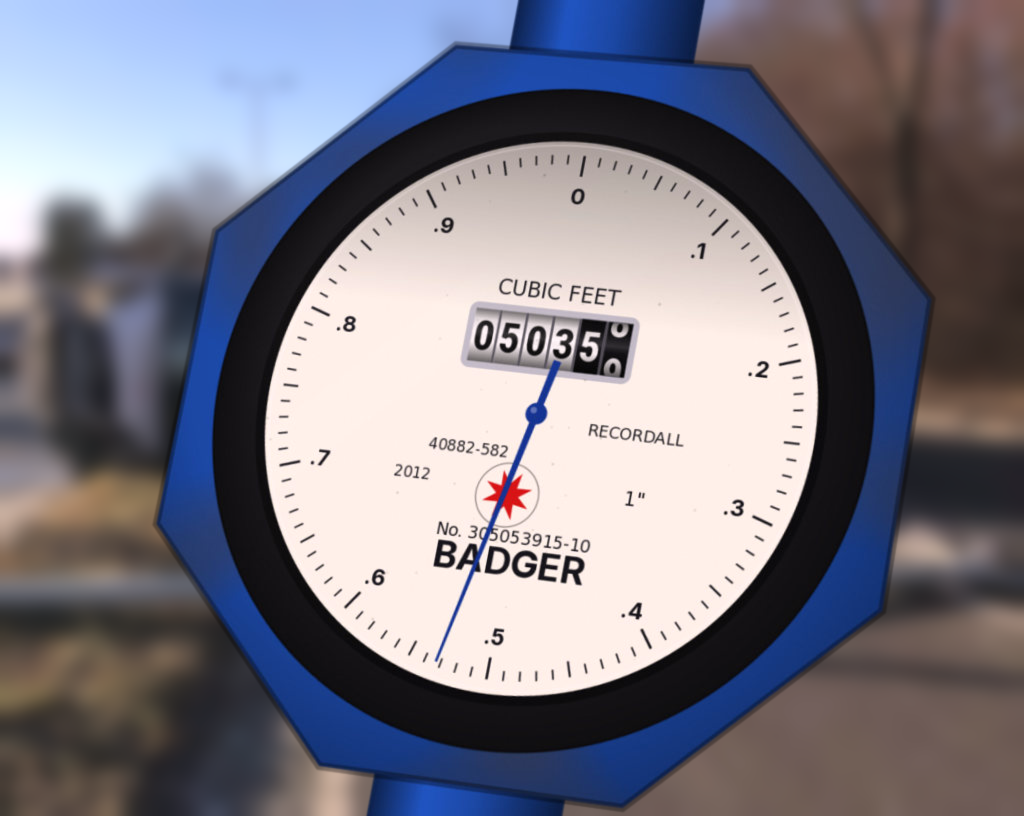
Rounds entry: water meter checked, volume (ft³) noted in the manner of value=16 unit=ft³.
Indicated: value=50358.53 unit=ft³
